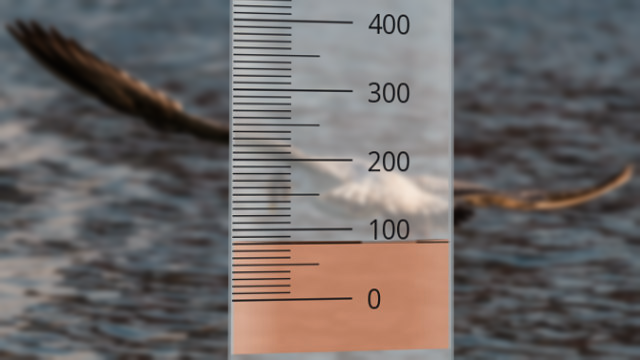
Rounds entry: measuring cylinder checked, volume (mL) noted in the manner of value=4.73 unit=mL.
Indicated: value=80 unit=mL
